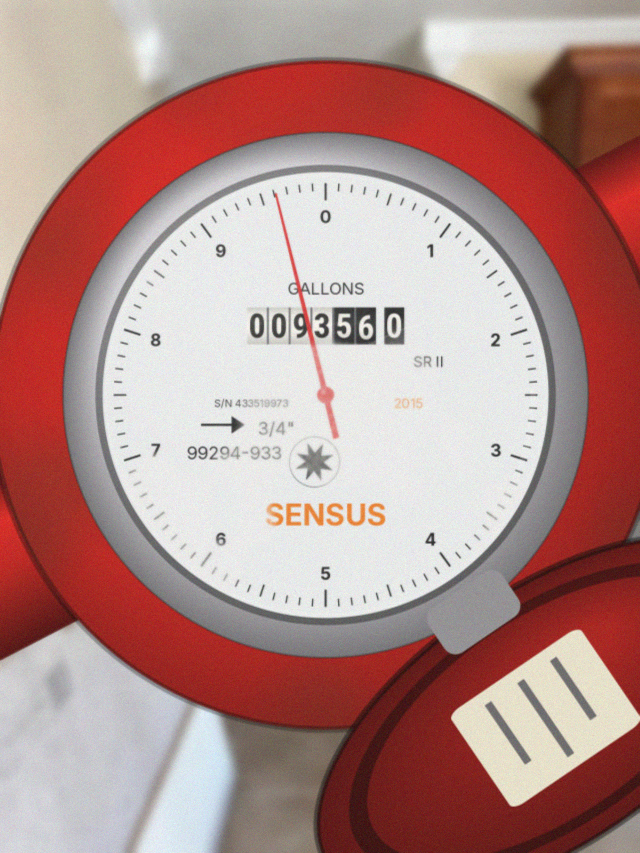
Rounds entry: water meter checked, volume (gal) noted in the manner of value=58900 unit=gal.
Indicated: value=93559.6 unit=gal
